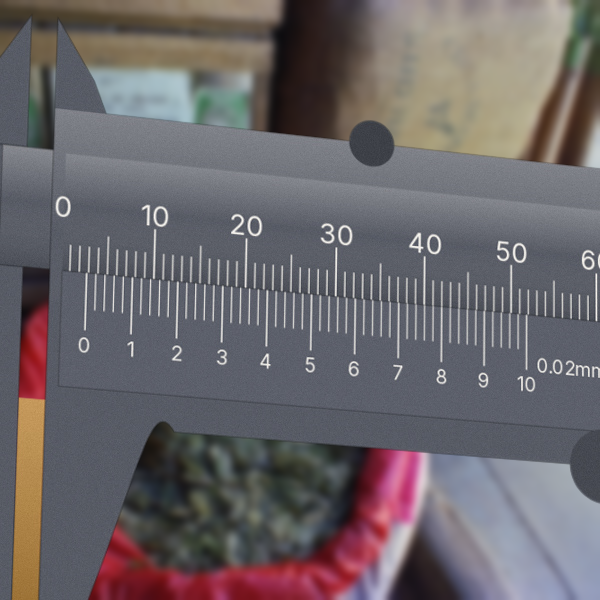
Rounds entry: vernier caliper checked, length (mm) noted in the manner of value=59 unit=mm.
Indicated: value=2.8 unit=mm
